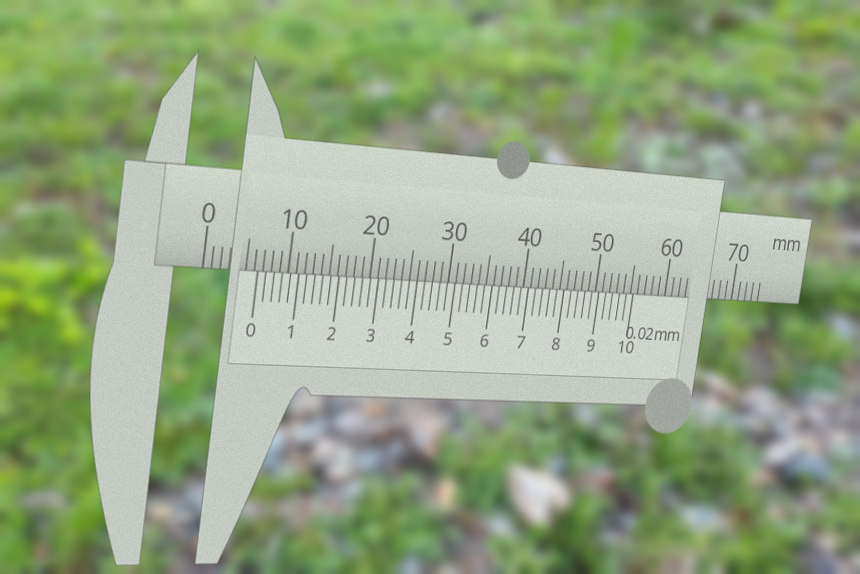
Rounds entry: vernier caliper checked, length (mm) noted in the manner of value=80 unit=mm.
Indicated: value=6.4 unit=mm
